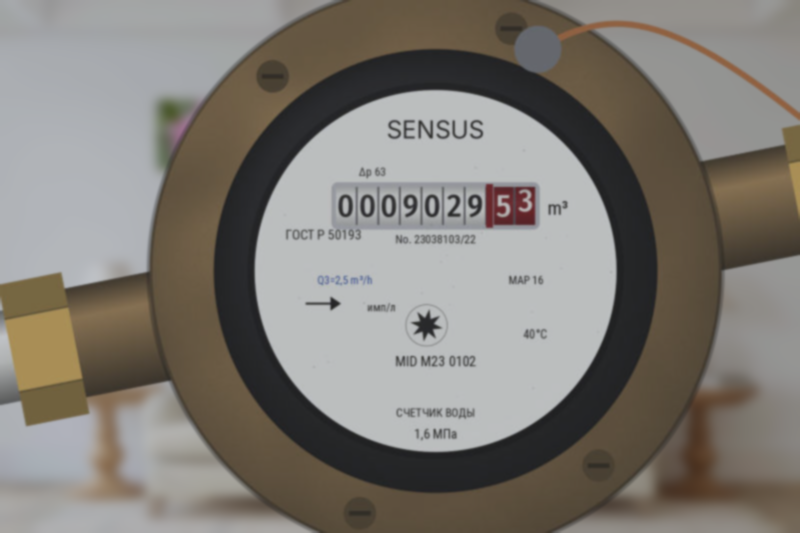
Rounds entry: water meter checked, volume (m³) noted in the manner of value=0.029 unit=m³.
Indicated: value=9029.53 unit=m³
